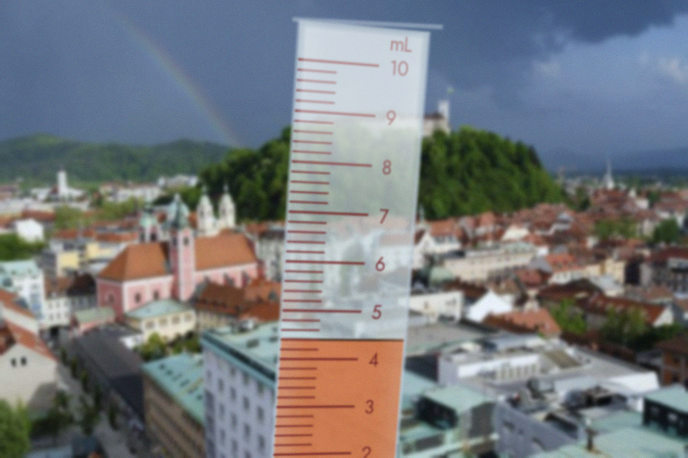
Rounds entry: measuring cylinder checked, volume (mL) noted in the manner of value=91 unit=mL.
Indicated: value=4.4 unit=mL
